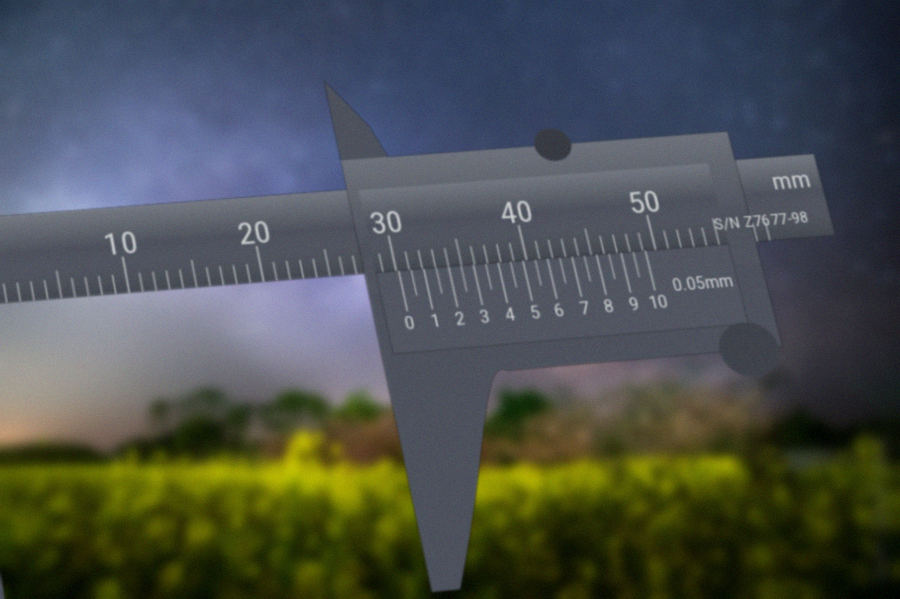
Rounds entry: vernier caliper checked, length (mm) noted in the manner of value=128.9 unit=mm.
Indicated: value=30.2 unit=mm
